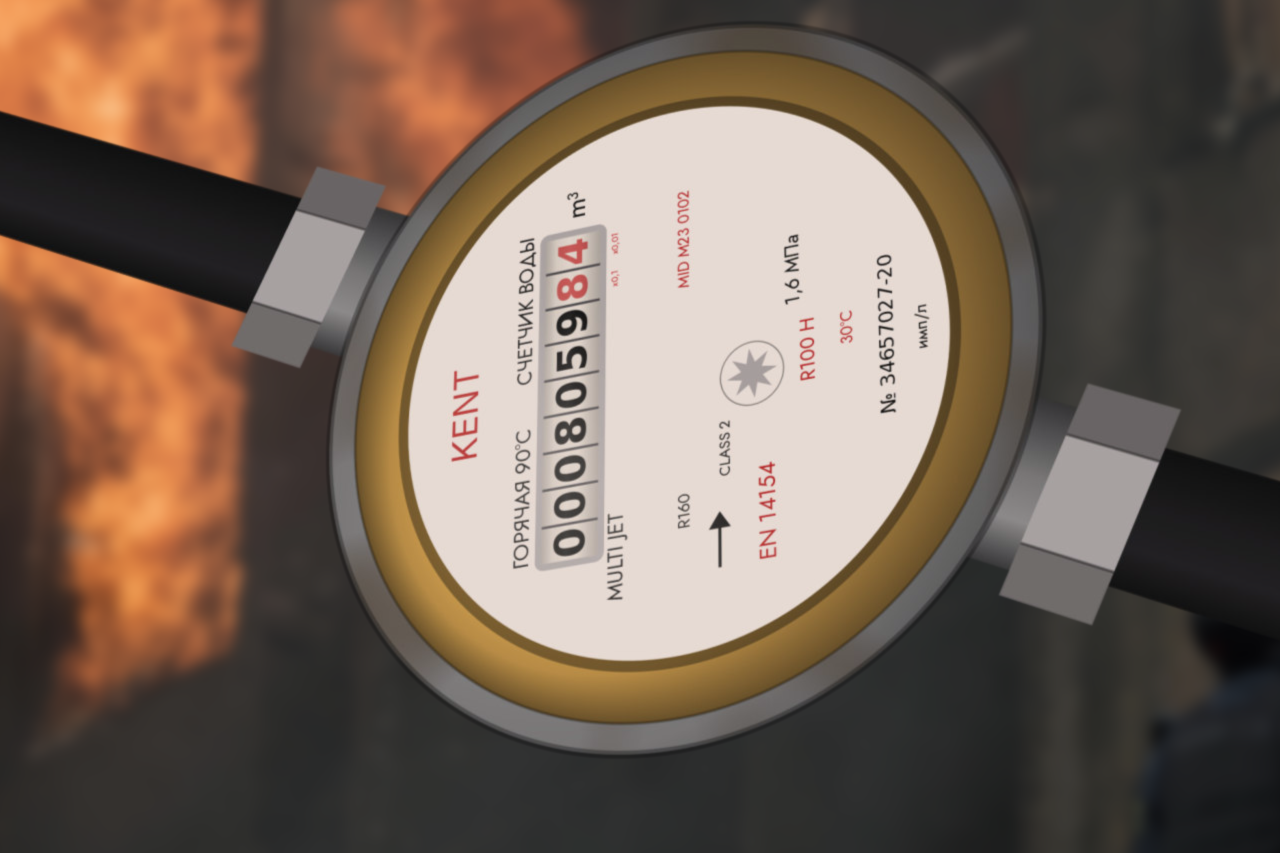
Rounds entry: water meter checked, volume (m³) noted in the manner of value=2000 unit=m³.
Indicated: value=8059.84 unit=m³
